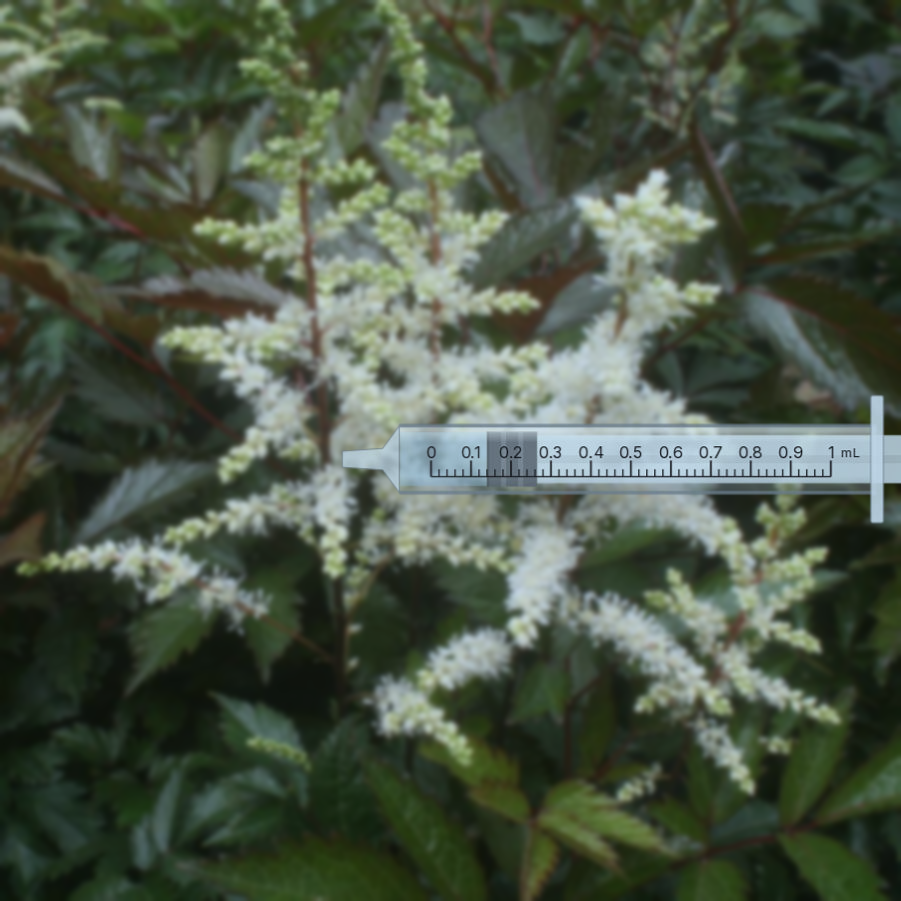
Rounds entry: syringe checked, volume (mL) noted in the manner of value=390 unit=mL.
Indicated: value=0.14 unit=mL
